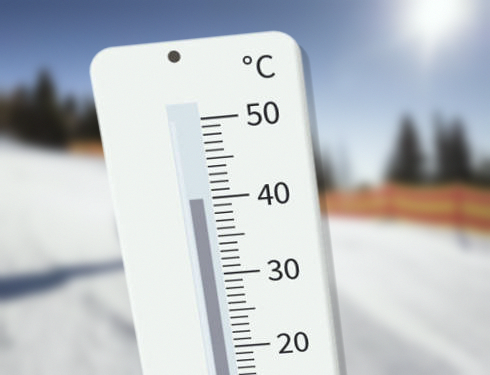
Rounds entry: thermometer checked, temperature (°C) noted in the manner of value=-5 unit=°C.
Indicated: value=40 unit=°C
